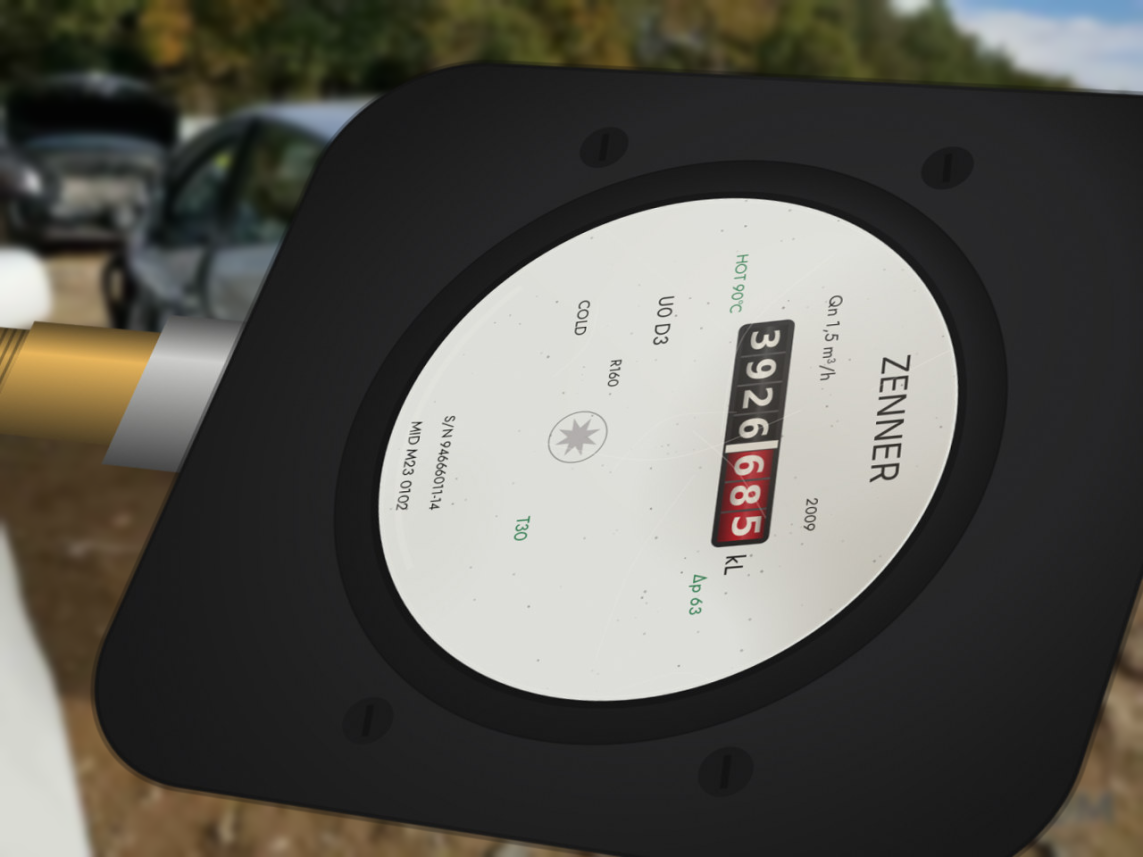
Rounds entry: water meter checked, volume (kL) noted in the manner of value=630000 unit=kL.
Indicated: value=3926.685 unit=kL
